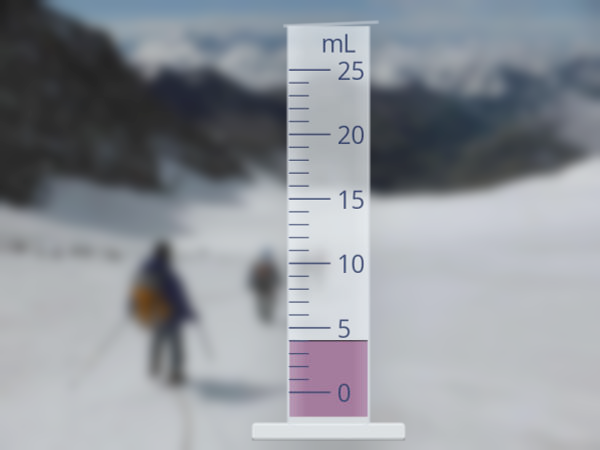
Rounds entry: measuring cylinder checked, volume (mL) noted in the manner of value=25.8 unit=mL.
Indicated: value=4 unit=mL
